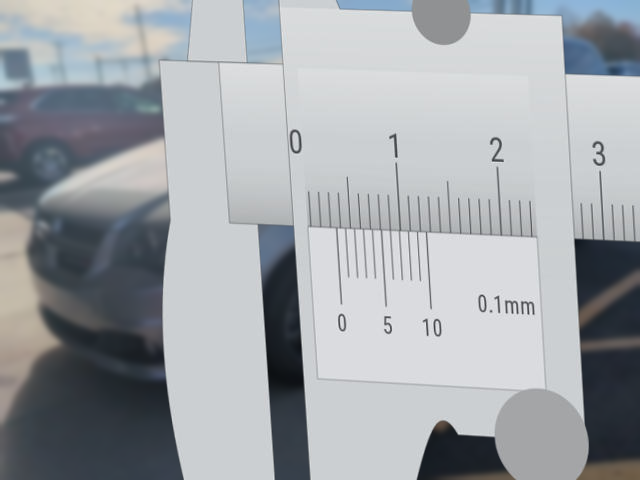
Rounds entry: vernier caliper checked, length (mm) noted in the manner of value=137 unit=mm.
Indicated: value=3.6 unit=mm
